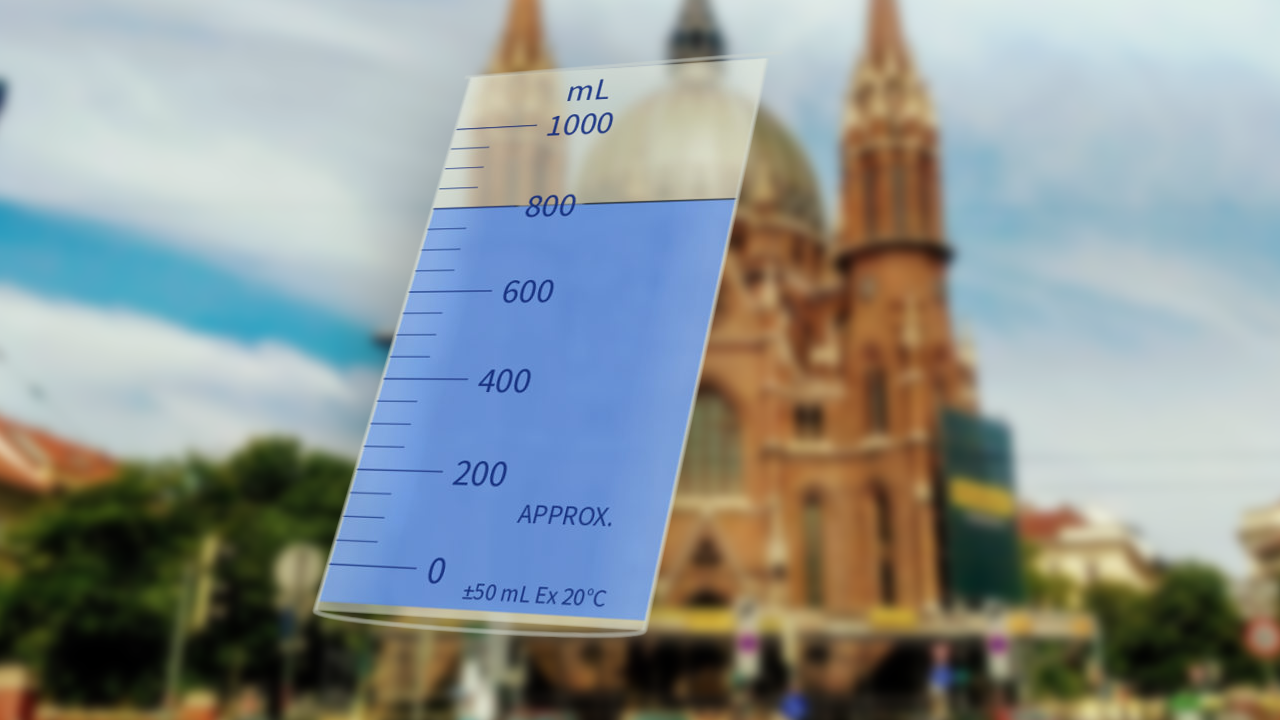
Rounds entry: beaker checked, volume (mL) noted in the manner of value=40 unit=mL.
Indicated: value=800 unit=mL
